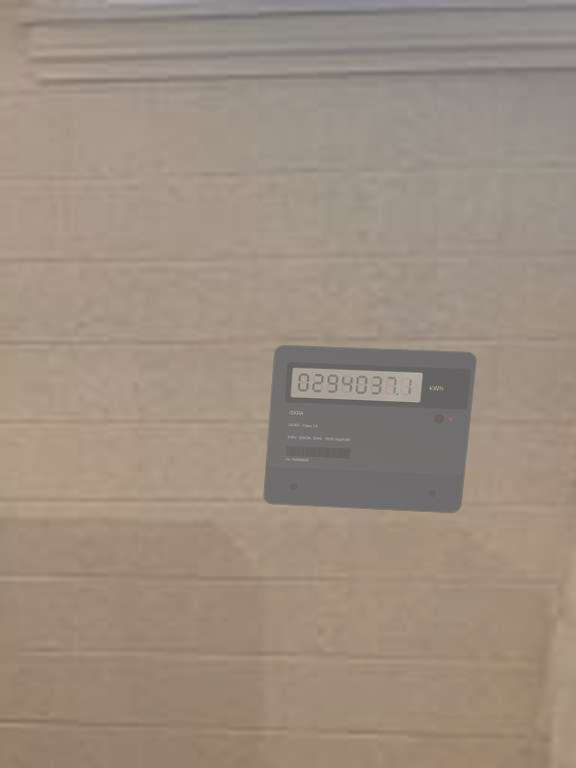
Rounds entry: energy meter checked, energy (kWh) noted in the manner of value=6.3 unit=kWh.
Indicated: value=294037.1 unit=kWh
